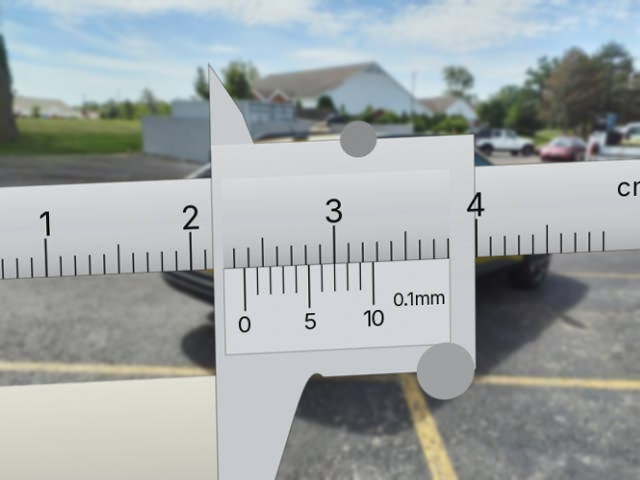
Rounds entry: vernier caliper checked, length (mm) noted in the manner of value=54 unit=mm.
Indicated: value=23.7 unit=mm
